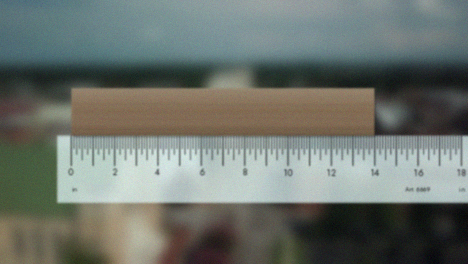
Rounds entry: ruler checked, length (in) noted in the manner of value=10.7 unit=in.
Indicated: value=14 unit=in
